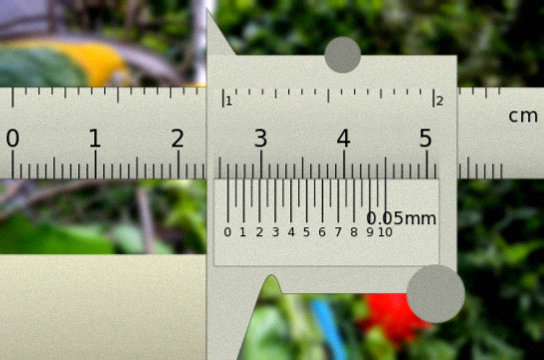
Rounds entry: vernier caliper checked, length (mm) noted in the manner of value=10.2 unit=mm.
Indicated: value=26.0 unit=mm
